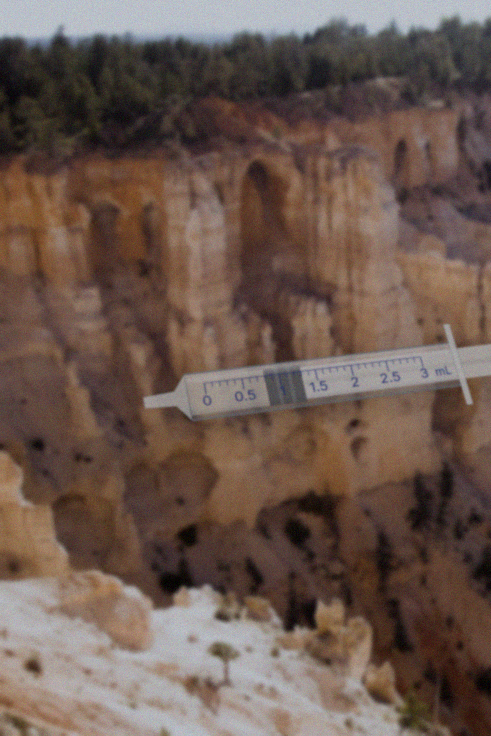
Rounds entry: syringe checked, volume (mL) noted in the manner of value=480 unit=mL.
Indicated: value=0.8 unit=mL
